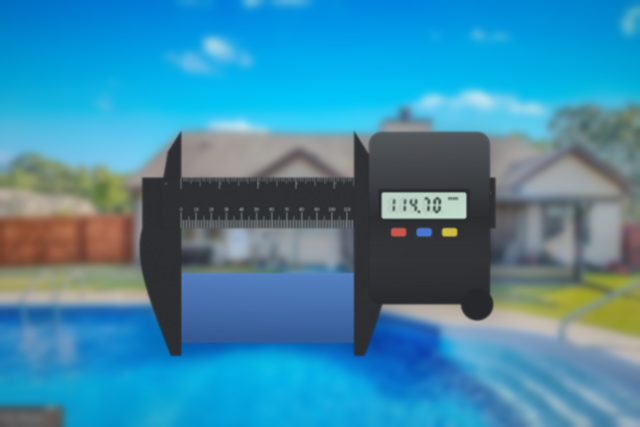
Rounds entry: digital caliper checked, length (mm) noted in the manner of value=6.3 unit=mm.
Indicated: value=114.70 unit=mm
